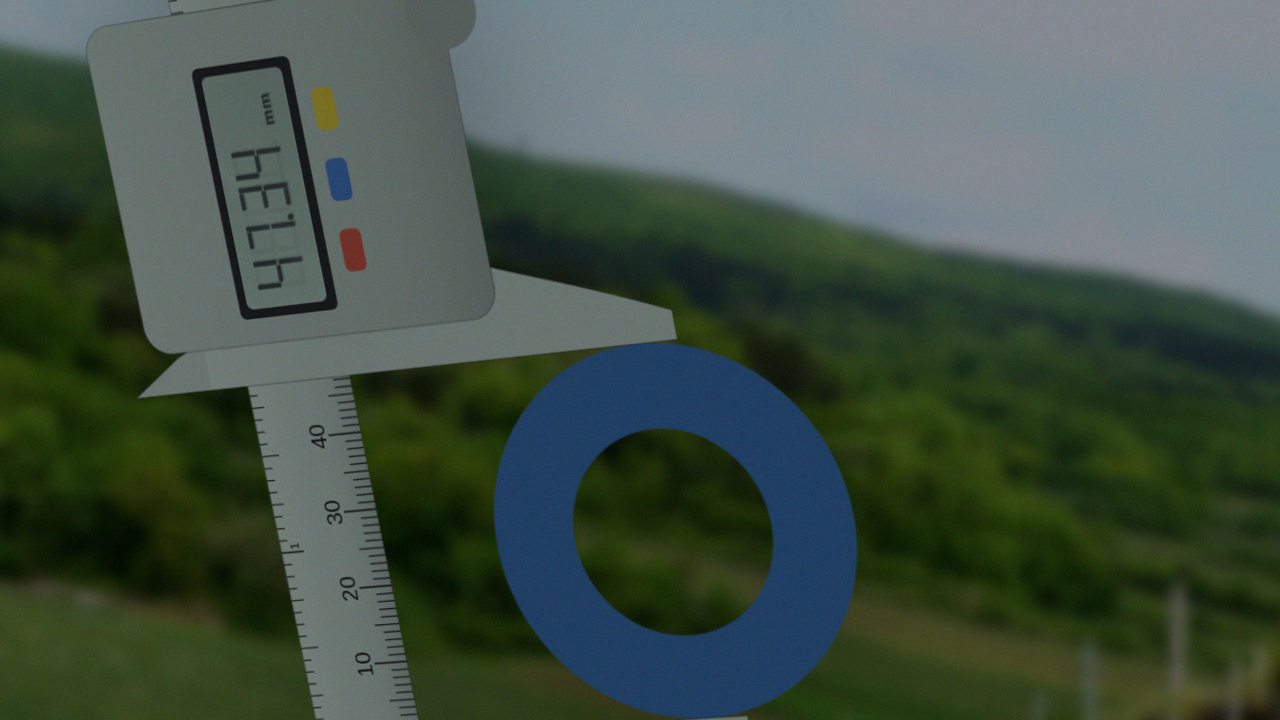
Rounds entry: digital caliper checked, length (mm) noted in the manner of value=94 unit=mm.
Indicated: value=47.34 unit=mm
